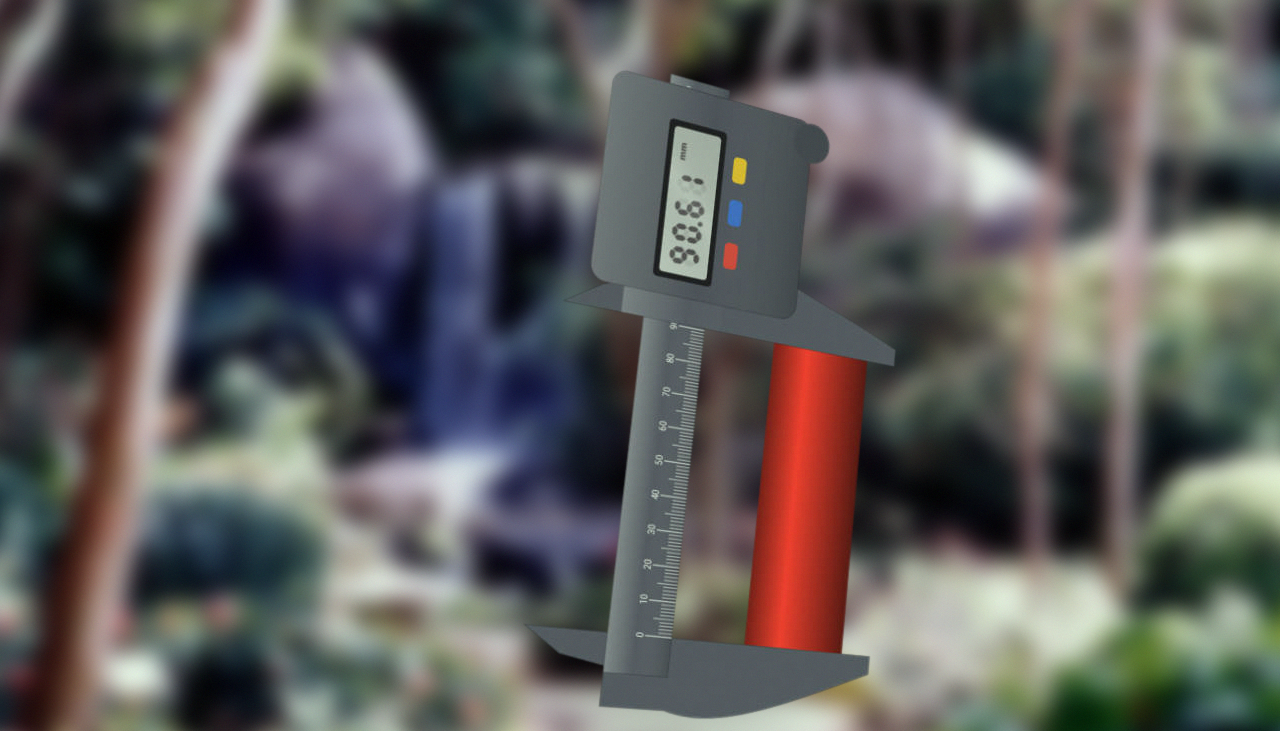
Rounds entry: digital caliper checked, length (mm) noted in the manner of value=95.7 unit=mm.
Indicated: value=90.61 unit=mm
